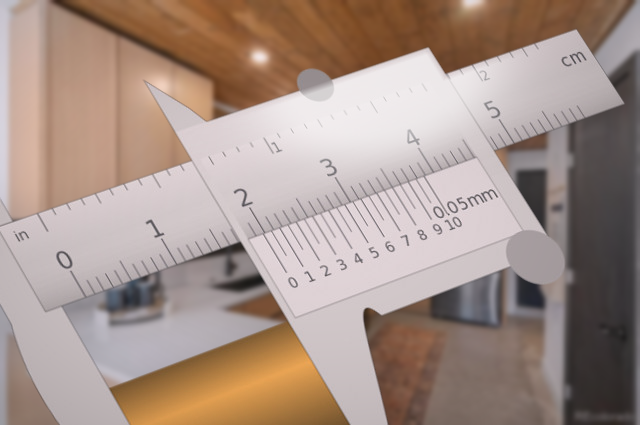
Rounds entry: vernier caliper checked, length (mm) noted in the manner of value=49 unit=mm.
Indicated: value=19.8 unit=mm
